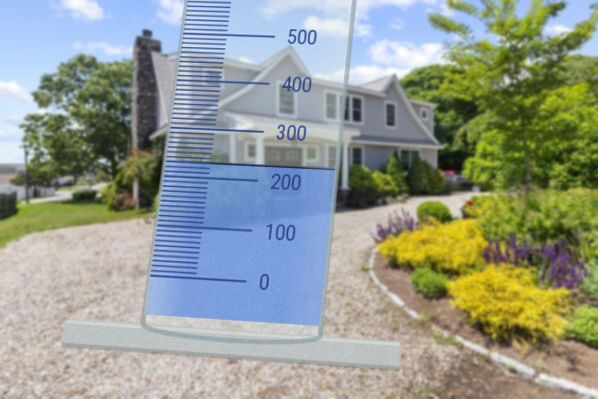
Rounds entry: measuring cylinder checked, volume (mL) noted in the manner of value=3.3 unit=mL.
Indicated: value=230 unit=mL
